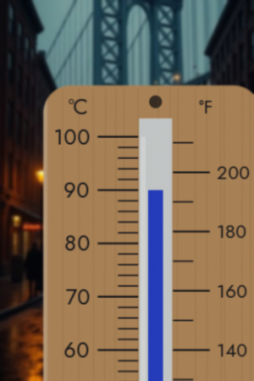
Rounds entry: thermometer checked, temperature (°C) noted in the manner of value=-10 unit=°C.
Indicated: value=90 unit=°C
